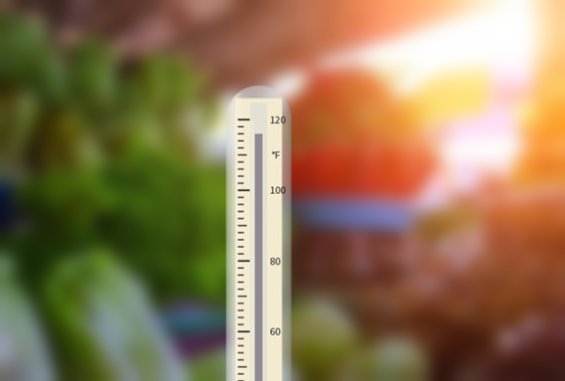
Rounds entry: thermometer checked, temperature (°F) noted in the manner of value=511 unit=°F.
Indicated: value=116 unit=°F
